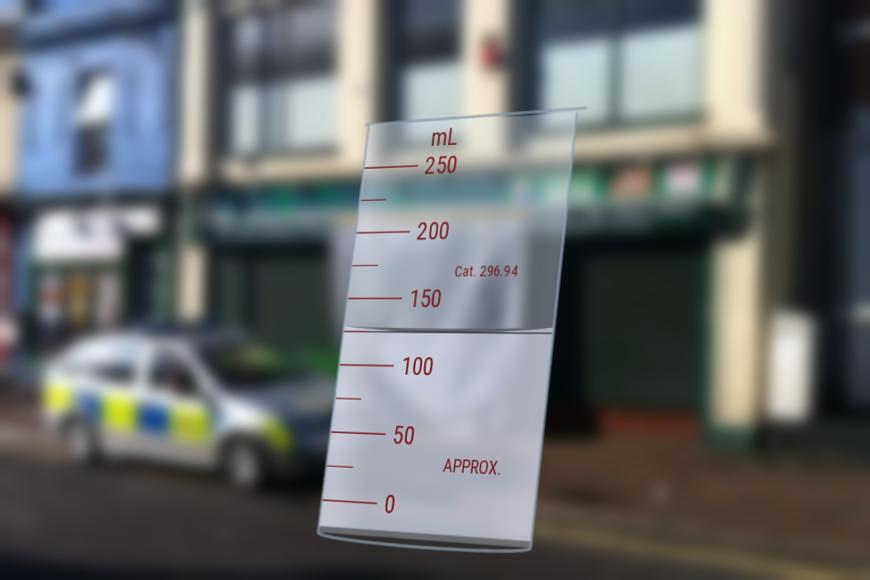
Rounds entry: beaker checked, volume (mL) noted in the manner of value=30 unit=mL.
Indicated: value=125 unit=mL
